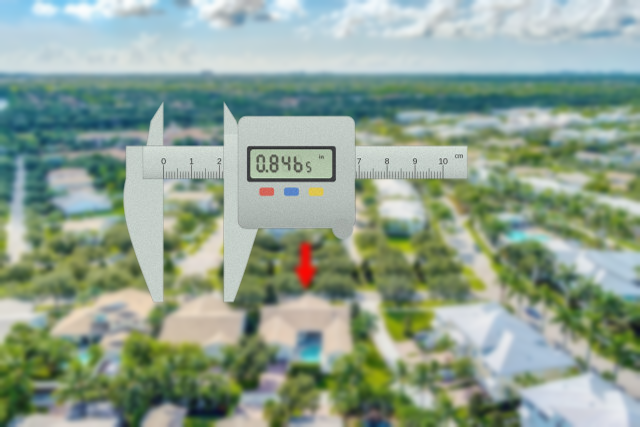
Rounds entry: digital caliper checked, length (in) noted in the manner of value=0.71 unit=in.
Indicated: value=0.8465 unit=in
